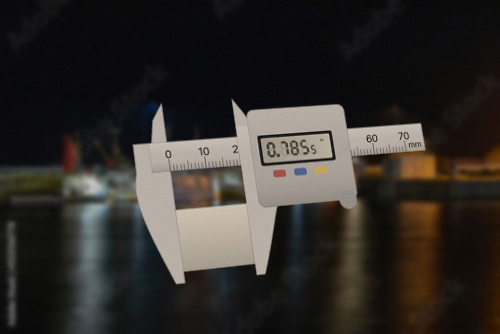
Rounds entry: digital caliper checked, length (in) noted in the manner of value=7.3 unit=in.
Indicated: value=0.7855 unit=in
